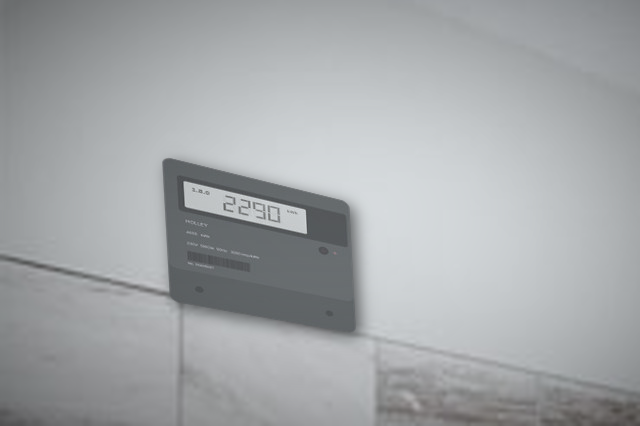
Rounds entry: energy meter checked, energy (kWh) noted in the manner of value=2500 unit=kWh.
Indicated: value=2290 unit=kWh
